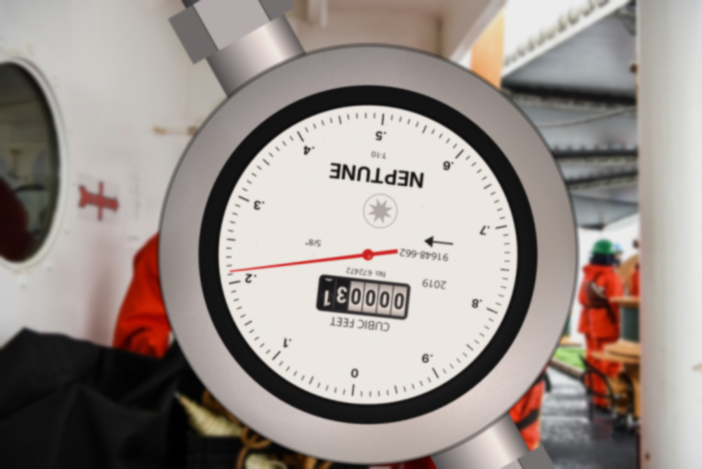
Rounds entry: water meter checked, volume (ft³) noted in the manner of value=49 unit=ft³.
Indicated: value=31.21 unit=ft³
